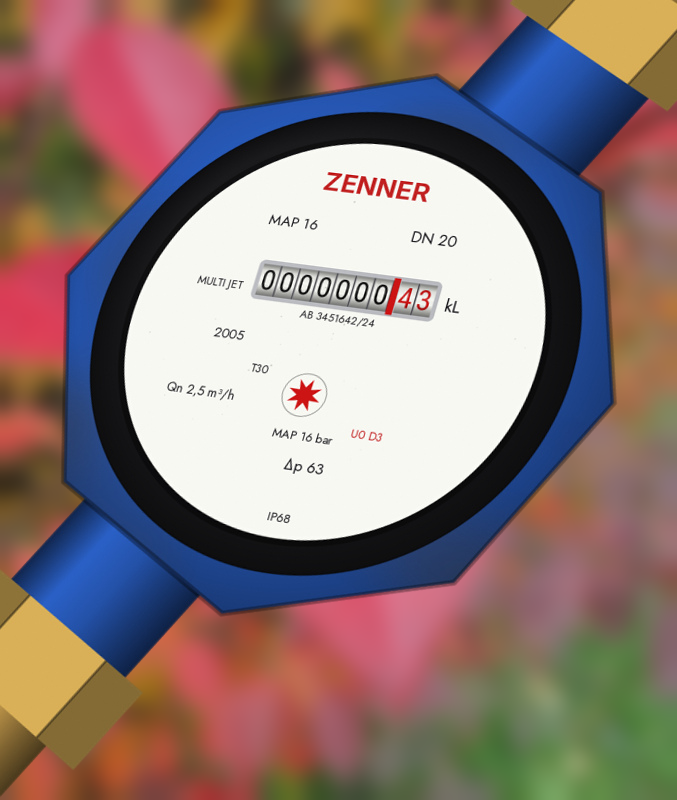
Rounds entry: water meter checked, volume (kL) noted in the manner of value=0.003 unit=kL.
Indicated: value=0.43 unit=kL
